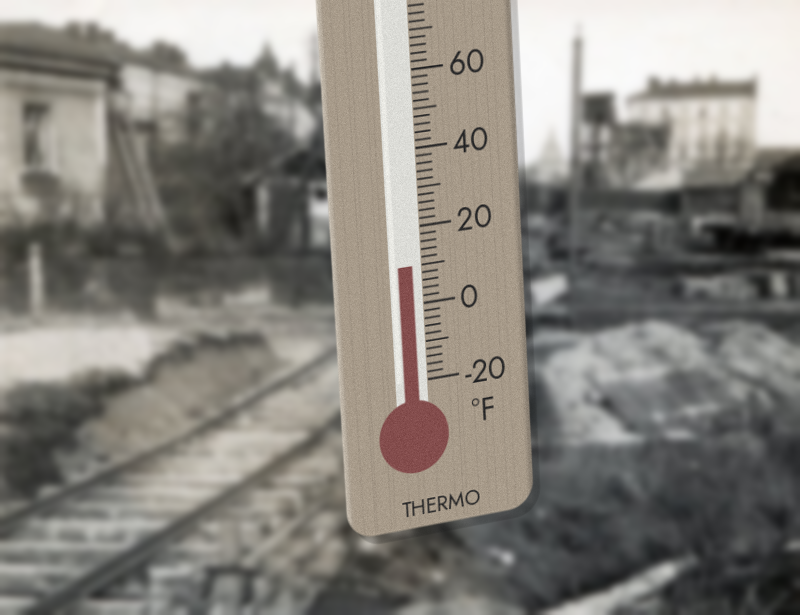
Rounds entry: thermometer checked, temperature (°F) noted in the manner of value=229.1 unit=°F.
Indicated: value=10 unit=°F
